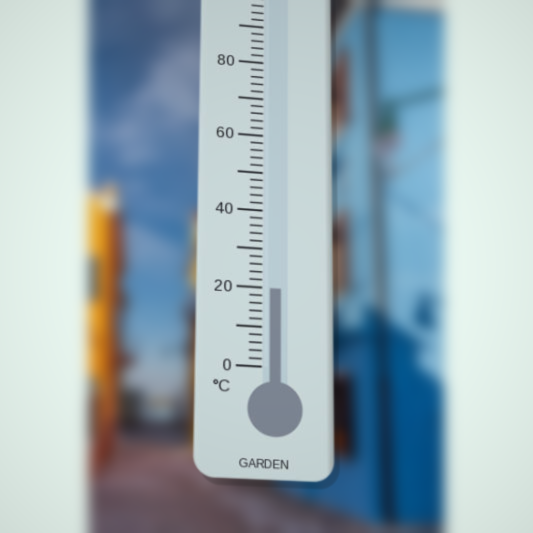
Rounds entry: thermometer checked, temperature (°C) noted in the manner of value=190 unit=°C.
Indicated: value=20 unit=°C
